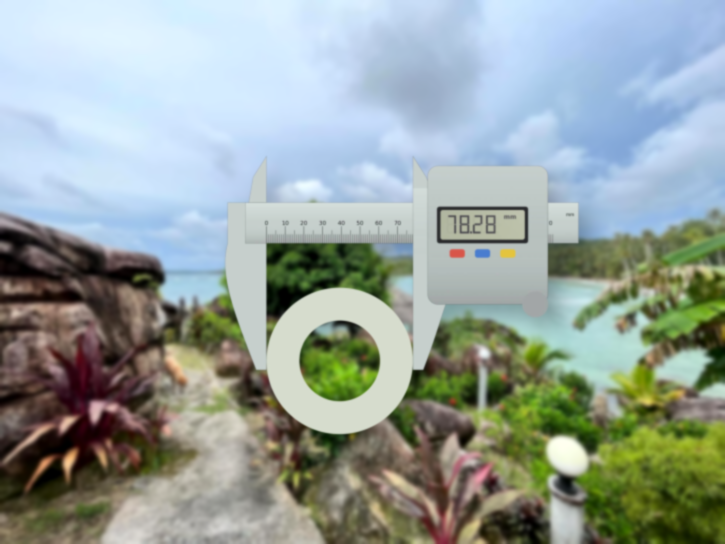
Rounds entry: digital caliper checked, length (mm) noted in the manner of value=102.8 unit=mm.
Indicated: value=78.28 unit=mm
